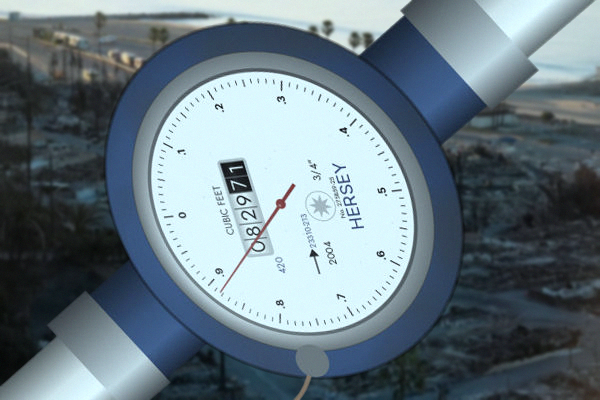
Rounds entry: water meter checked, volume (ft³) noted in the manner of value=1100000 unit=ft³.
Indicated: value=82970.88 unit=ft³
